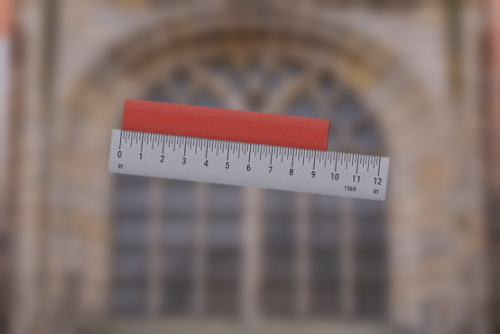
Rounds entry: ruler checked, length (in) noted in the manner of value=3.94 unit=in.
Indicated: value=9.5 unit=in
